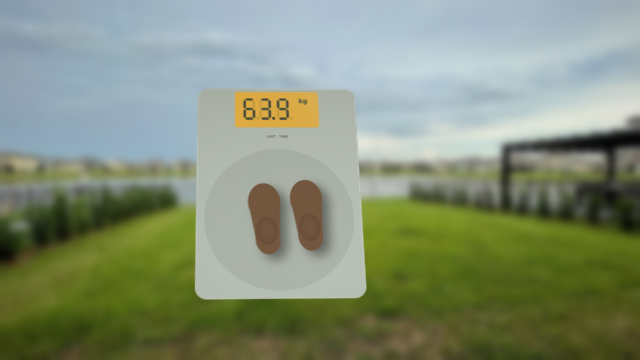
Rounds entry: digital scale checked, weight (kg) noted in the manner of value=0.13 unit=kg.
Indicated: value=63.9 unit=kg
